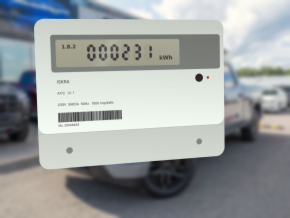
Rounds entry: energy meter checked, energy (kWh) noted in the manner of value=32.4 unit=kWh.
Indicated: value=231 unit=kWh
